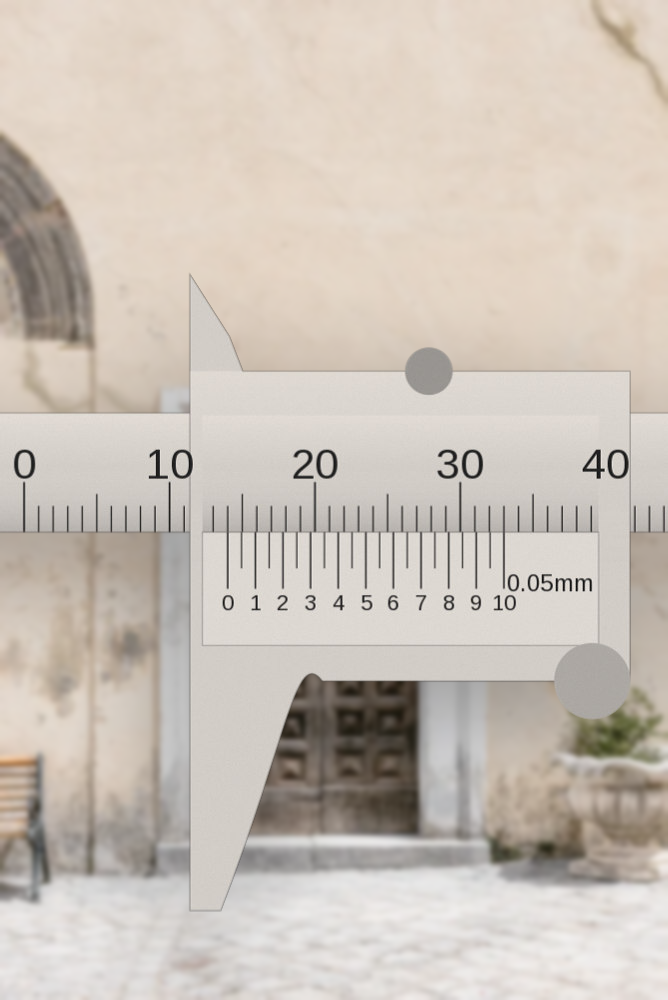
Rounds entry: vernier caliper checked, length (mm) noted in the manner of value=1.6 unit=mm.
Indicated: value=14.0 unit=mm
